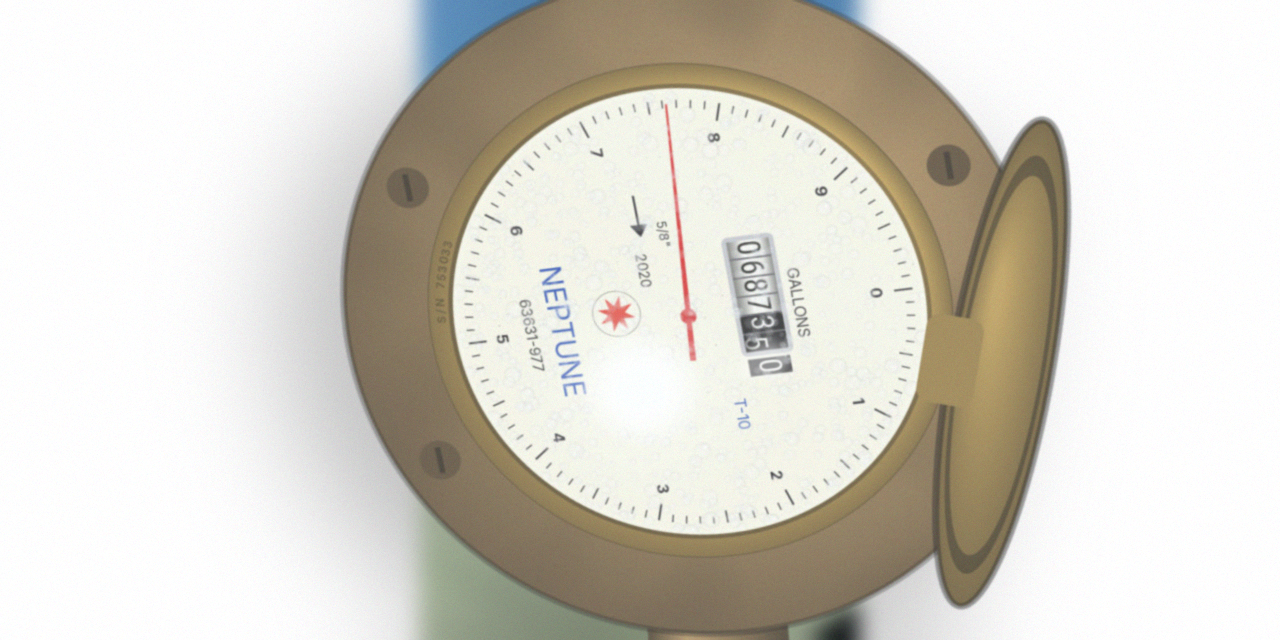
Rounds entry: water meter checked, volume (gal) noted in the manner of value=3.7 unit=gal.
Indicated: value=687347.6 unit=gal
